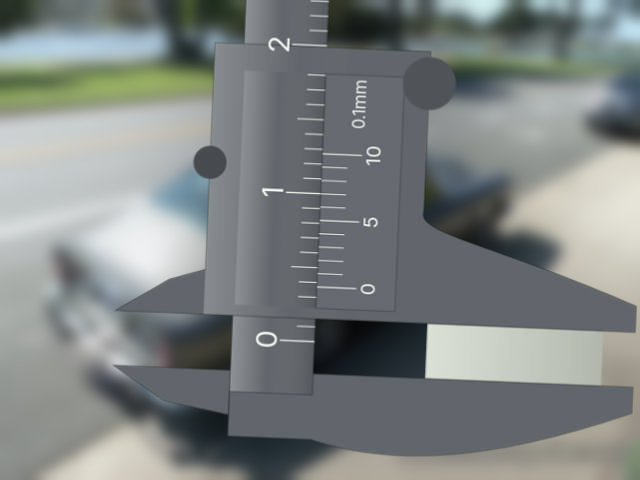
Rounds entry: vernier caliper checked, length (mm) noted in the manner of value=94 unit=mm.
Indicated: value=3.7 unit=mm
